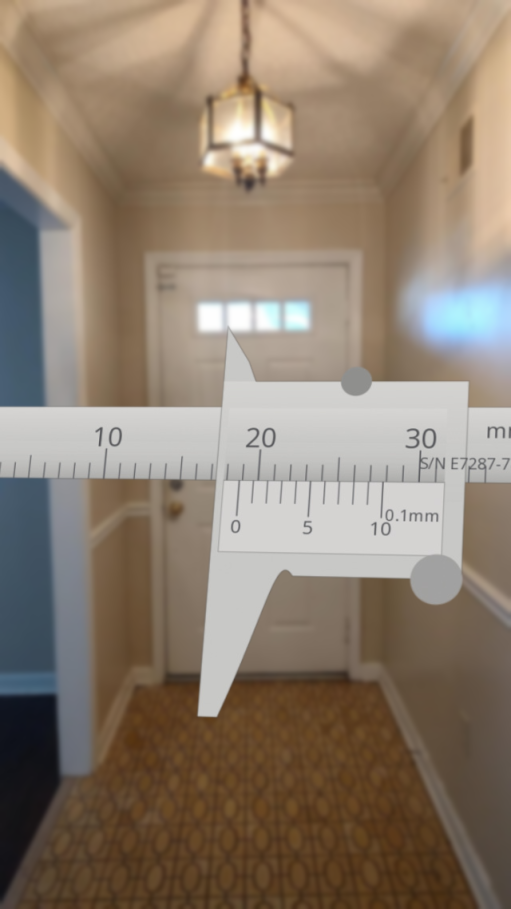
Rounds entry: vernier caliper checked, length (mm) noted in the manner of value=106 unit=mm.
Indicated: value=18.8 unit=mm
